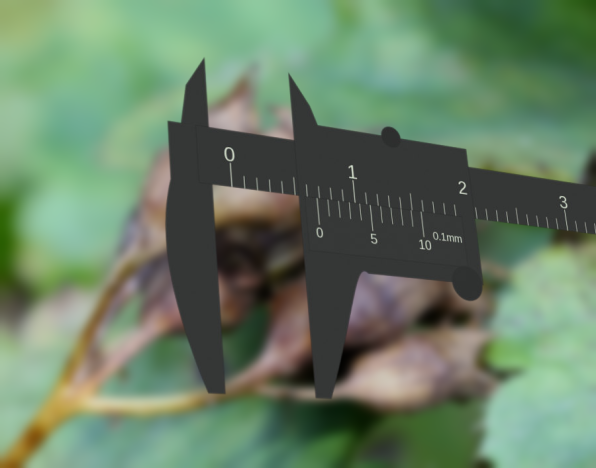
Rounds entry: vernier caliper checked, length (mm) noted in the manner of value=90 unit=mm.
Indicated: value=6.8 unit=mm
